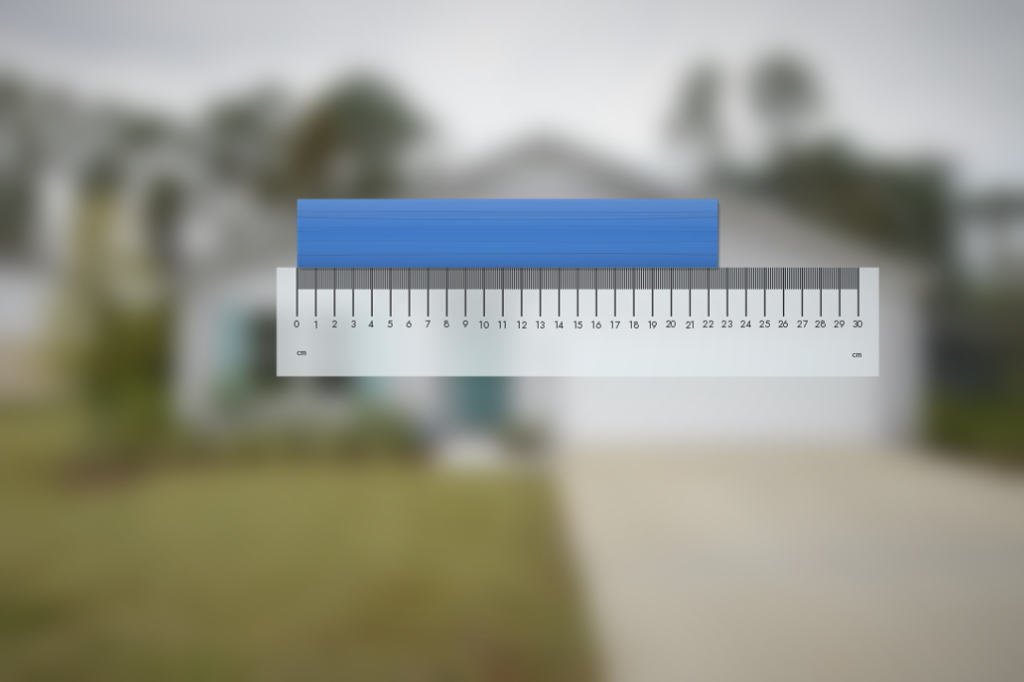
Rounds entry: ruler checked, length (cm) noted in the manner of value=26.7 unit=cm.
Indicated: value=22.5 unit=cm
